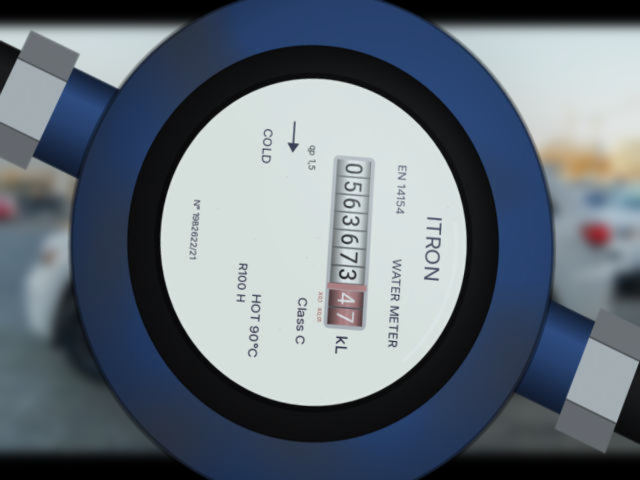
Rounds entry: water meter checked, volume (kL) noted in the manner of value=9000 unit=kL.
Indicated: value=563673.47 unit=kL
